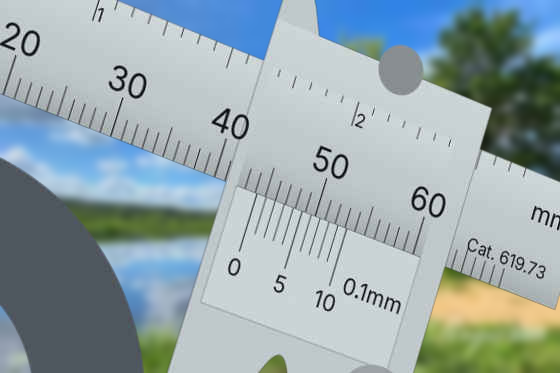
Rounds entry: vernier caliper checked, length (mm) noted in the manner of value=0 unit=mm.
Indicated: value=44.2 unit=mm
